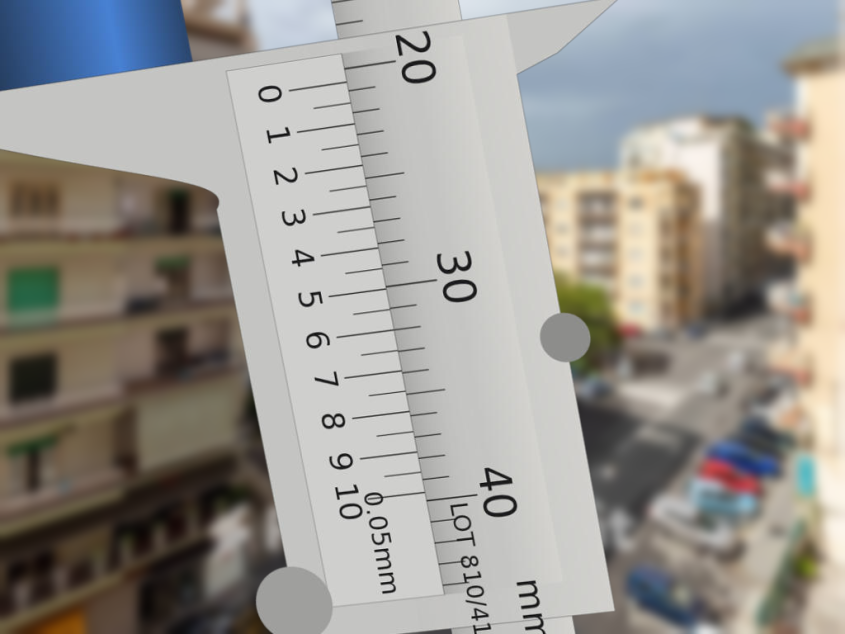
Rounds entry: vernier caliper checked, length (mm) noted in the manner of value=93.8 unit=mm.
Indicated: value=20.60 unit=mm
